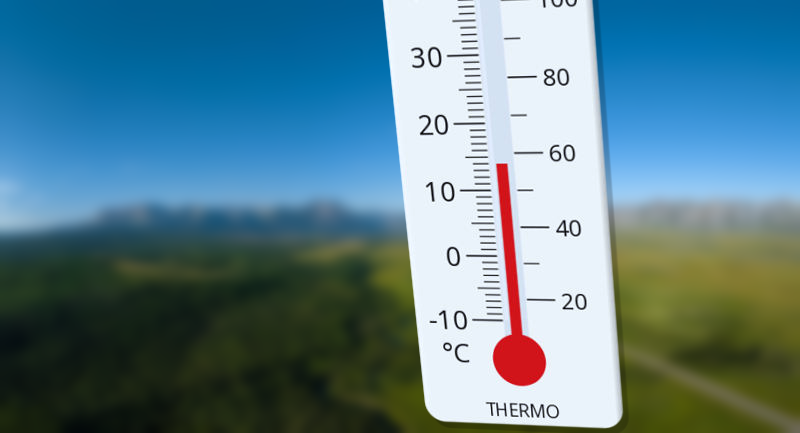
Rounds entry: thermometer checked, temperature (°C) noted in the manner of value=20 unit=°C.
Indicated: value=14 unit=°C
